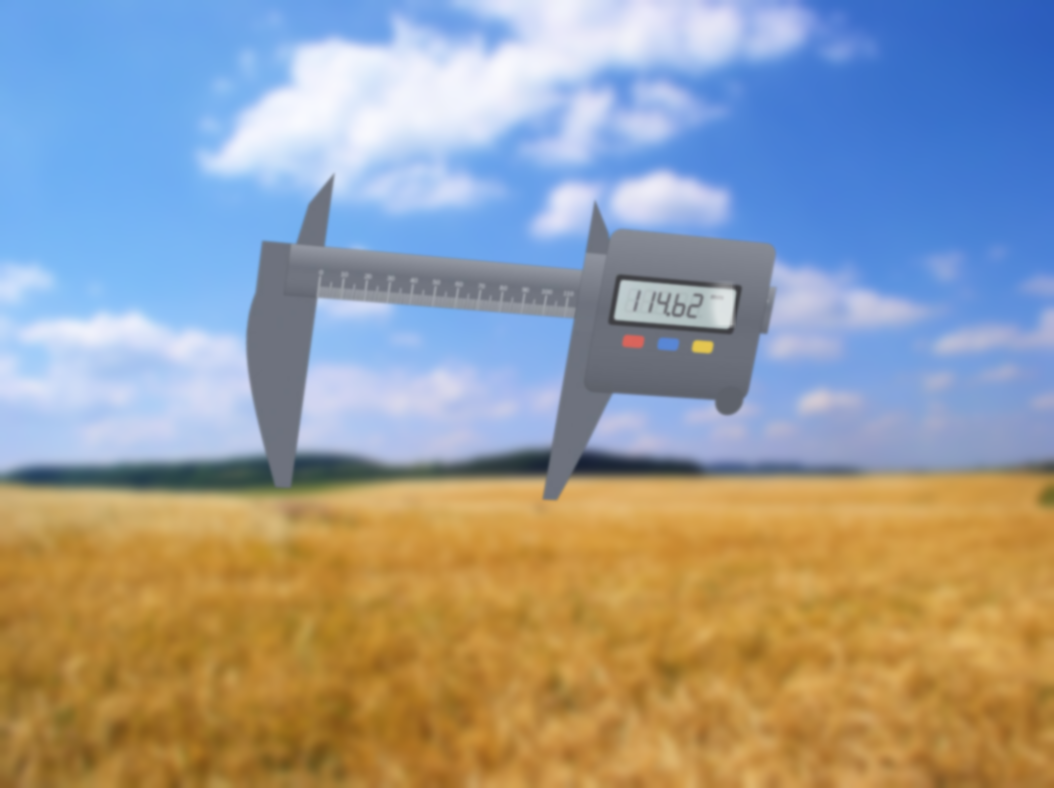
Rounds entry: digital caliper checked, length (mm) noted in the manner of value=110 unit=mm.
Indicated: value=114.62 unit=mm
